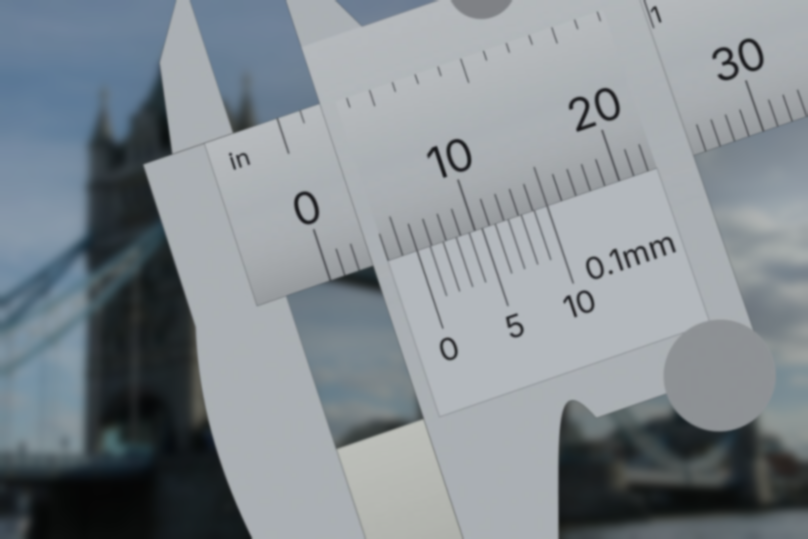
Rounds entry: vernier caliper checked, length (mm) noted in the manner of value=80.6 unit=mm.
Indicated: value=6.0 unit=mm
